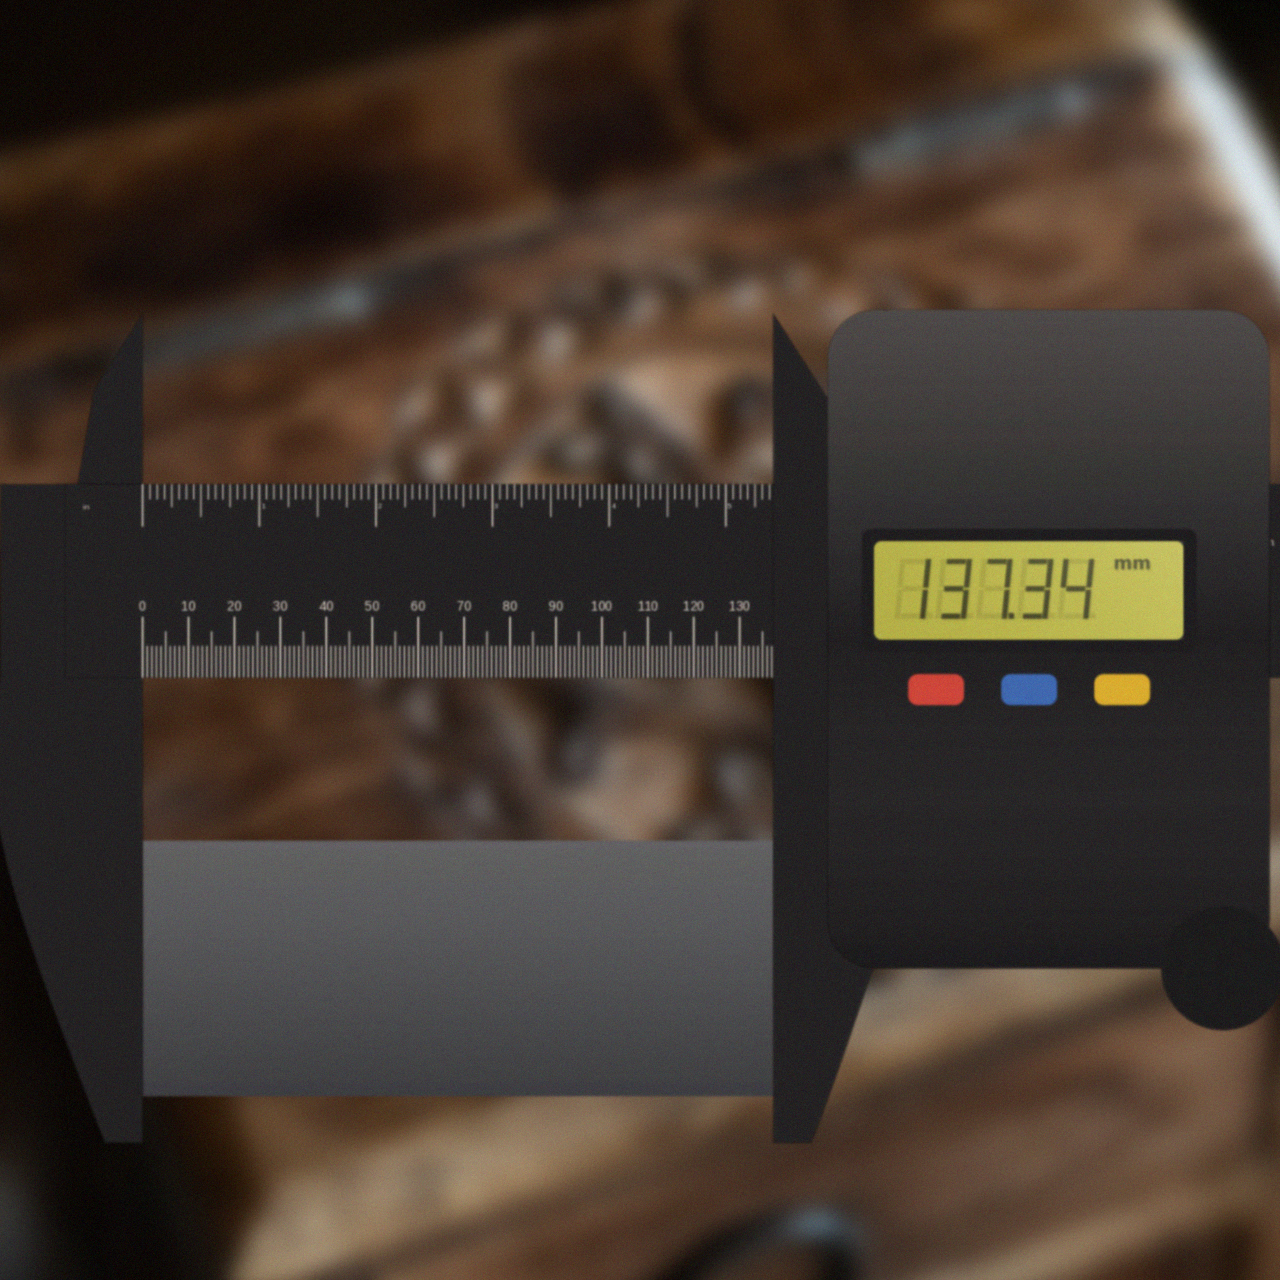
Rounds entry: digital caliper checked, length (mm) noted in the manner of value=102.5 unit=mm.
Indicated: value=137.34 unit=mm
